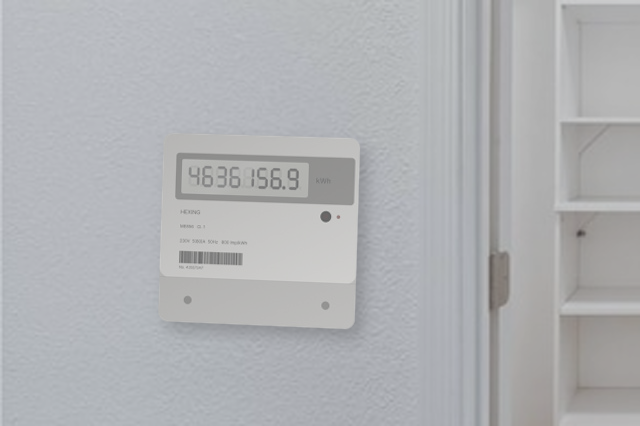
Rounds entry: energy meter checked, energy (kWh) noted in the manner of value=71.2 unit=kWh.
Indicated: value=4636156.9 unit=kWh
